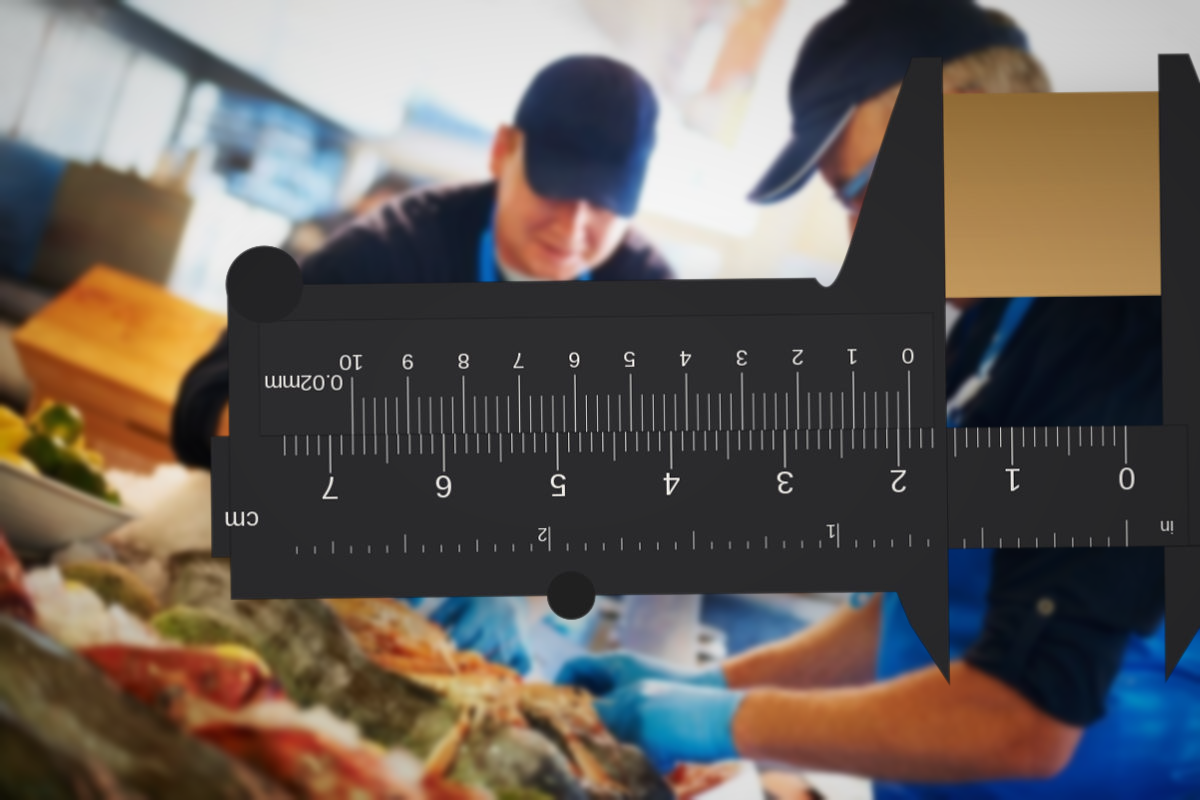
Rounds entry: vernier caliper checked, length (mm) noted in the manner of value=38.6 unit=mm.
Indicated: value=19.0 unit=mm
